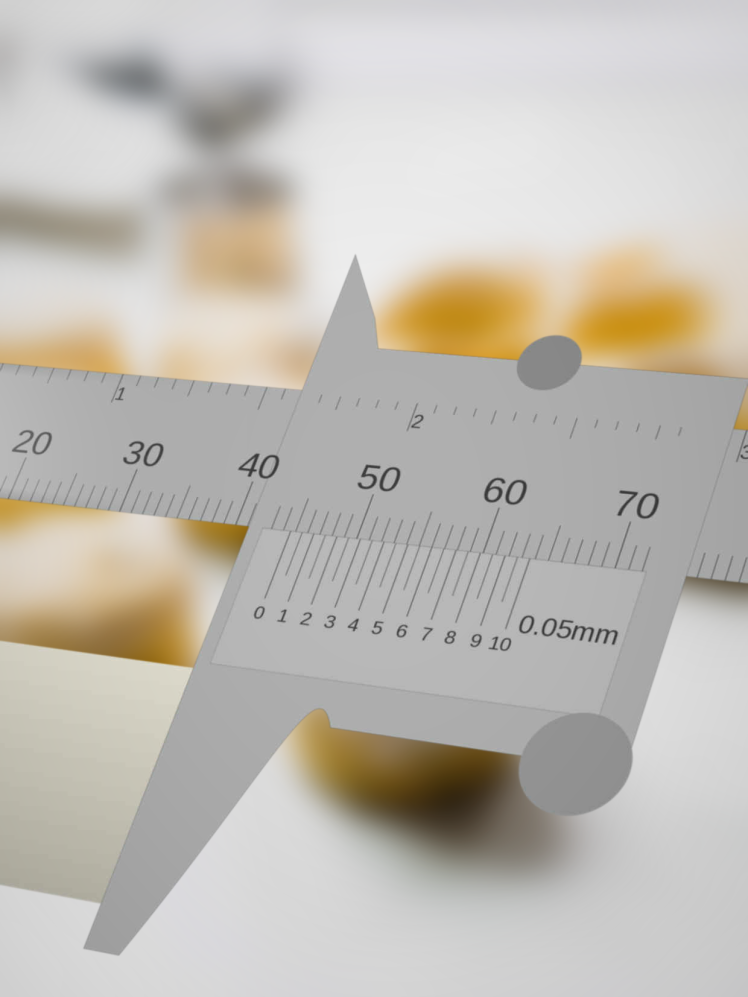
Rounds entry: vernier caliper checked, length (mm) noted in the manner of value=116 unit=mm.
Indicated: value=44.6 unit=mm
